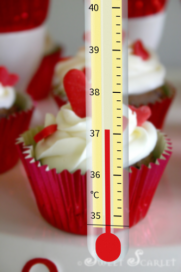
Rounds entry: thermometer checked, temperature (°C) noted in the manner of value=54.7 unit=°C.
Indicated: value=37.1 unit=°C
